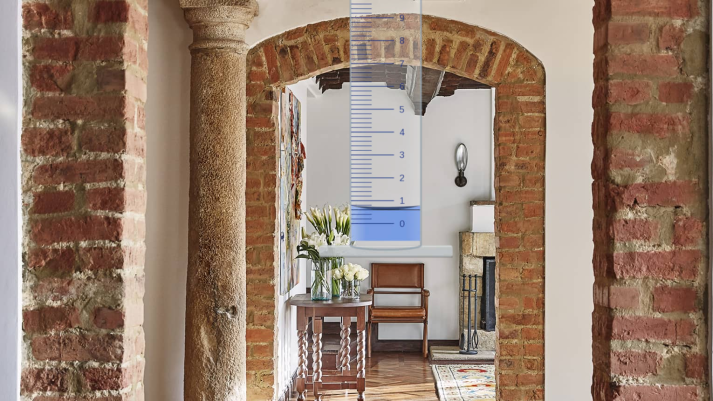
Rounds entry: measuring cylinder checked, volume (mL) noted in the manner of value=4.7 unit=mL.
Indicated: value=0.6 unit=mL
